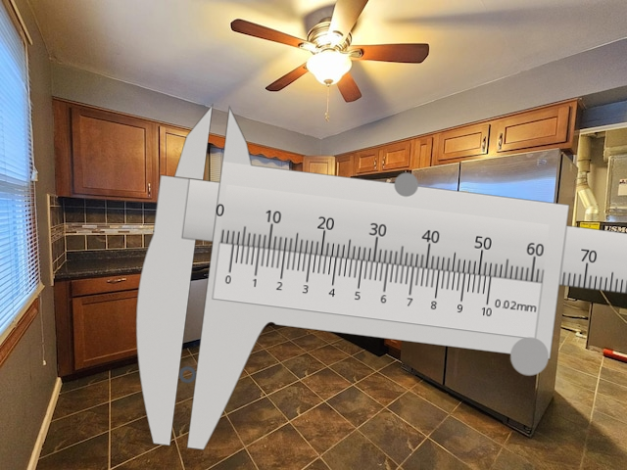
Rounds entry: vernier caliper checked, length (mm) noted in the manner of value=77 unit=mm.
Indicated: value=3.2 unit=mm
